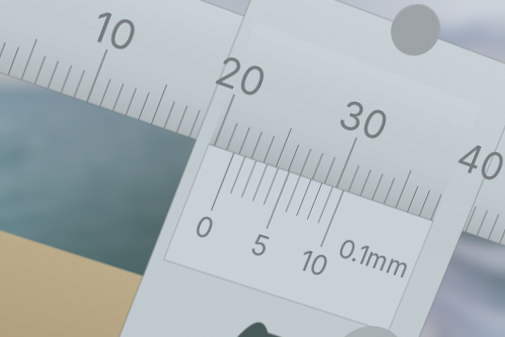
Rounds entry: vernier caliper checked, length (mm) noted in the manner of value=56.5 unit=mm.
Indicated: value=21.6 unit=mm
